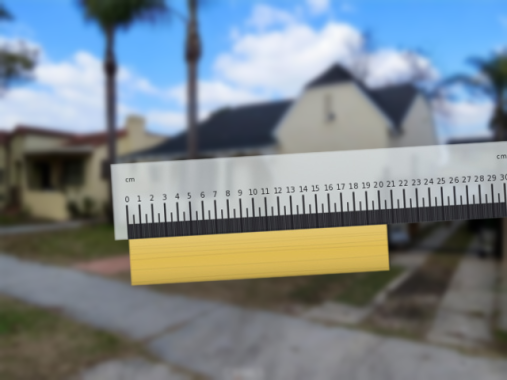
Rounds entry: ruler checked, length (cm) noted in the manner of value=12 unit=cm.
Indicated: value=20.5 unit=cm
